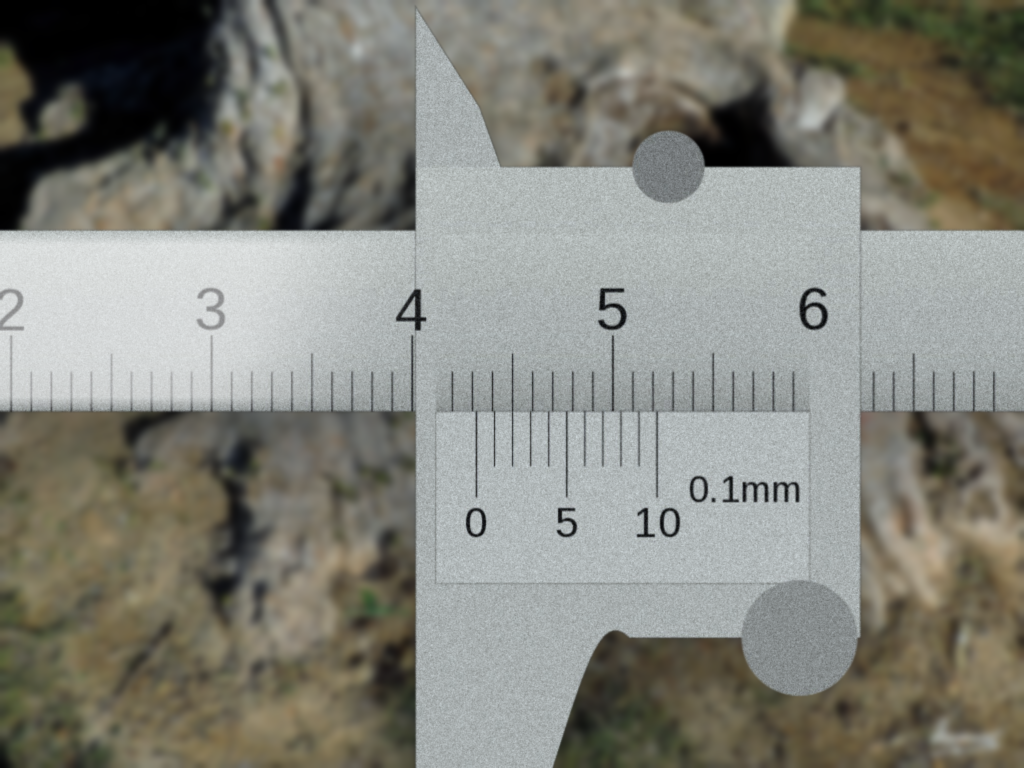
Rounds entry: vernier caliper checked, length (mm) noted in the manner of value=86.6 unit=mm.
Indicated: value=43.2 unit=mm
